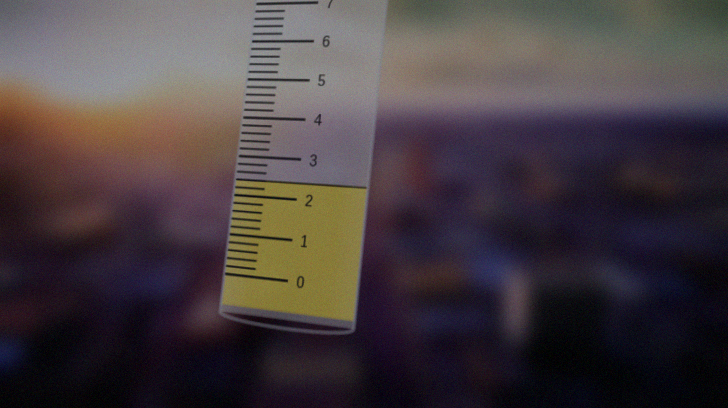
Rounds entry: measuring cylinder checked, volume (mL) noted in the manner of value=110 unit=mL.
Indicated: value=2.4 unit=mL
